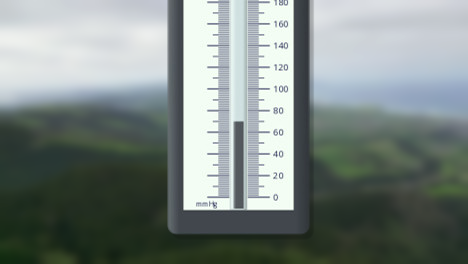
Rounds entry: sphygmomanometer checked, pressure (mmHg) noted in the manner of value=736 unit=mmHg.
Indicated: value=70 unit=mmHg
